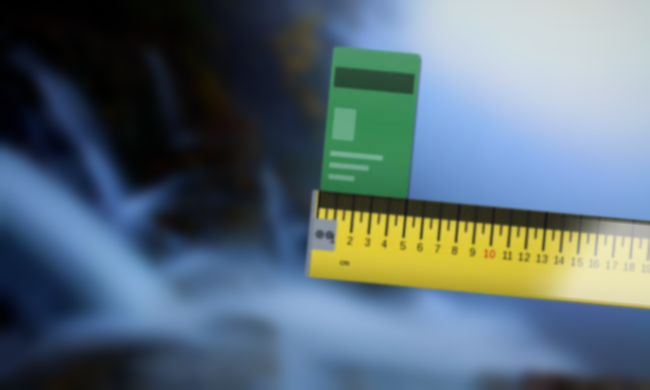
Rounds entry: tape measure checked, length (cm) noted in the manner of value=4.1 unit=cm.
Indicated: value=5 unit=cm
